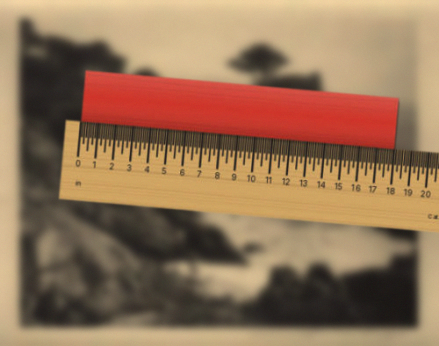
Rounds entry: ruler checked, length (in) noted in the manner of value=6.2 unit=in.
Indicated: value=18 unit=in
